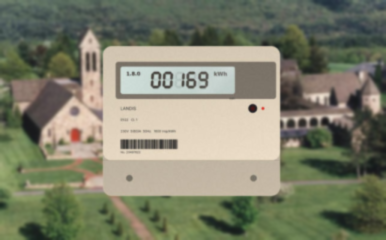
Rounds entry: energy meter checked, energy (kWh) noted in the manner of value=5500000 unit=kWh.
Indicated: value=169 unit=kWh
